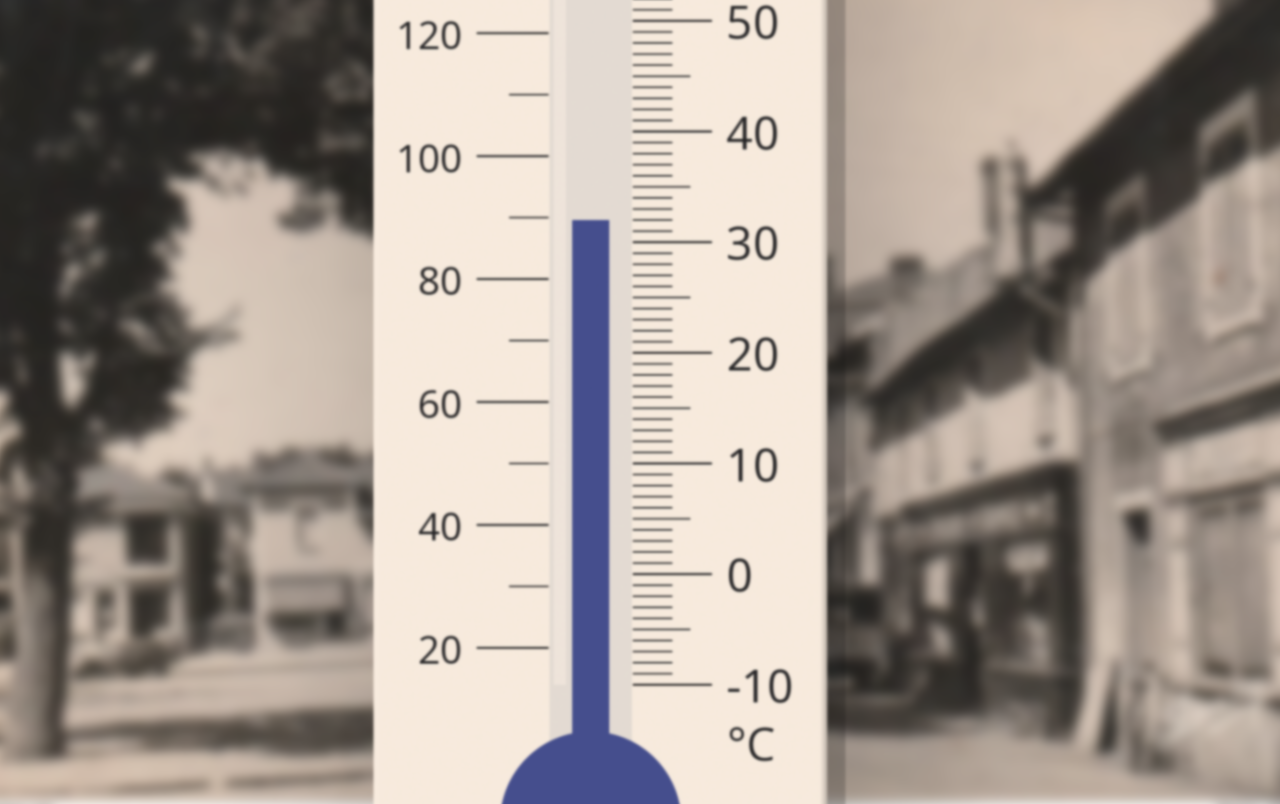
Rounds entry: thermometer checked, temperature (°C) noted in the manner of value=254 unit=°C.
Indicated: value=32 unit=°C
